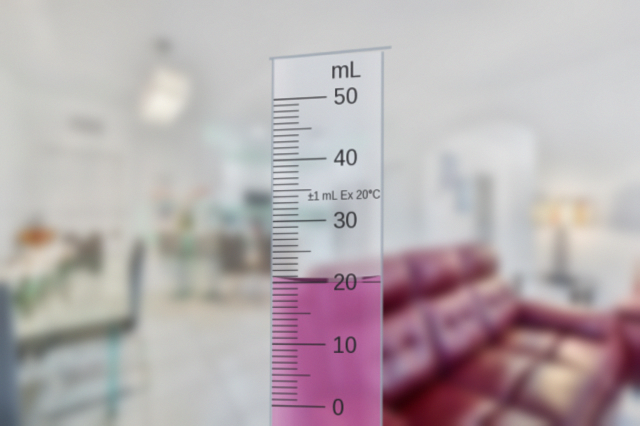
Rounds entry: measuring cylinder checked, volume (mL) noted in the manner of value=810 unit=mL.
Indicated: value=20 unit=mL
